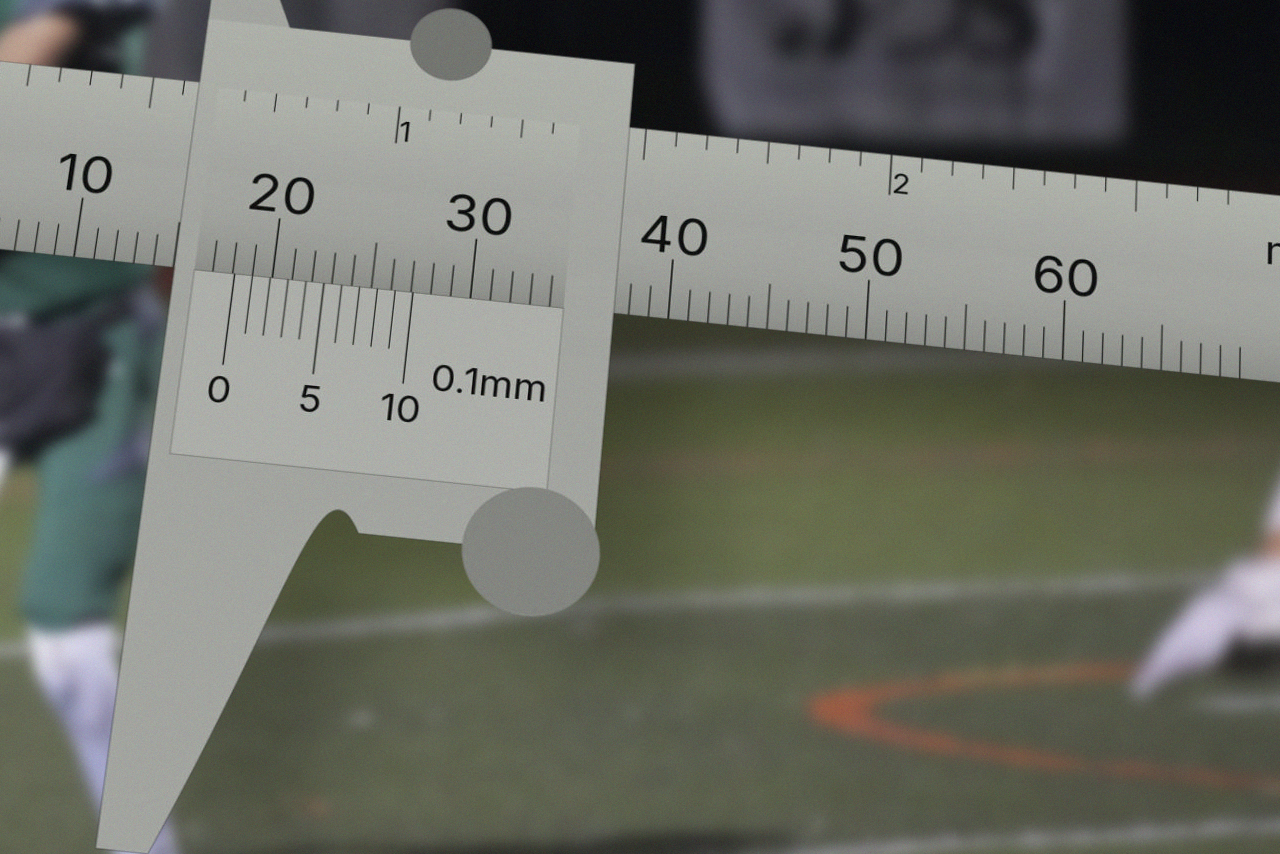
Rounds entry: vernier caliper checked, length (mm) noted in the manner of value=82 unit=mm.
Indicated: value=18.1 unit=mm
